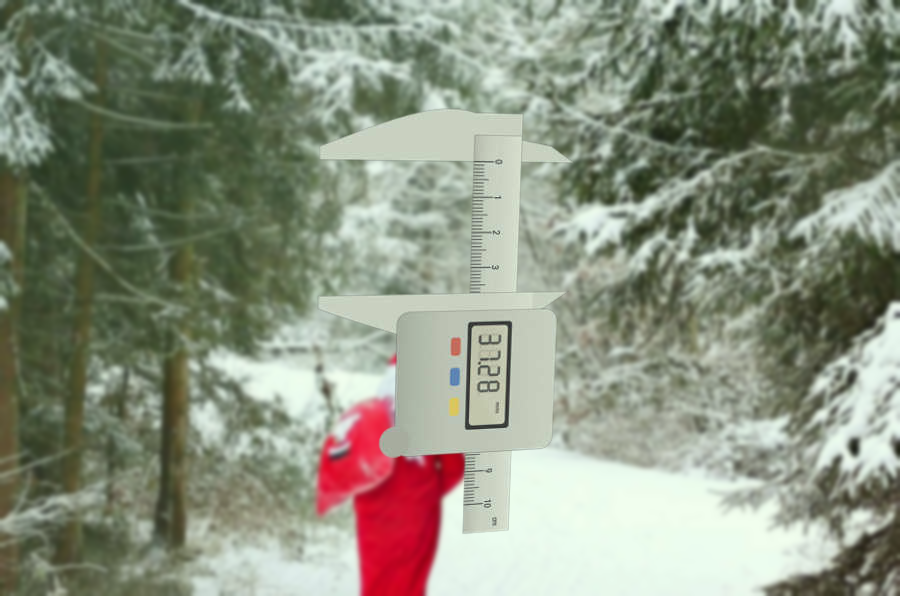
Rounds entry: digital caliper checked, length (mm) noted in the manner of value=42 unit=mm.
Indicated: value=37.28 unit=mm
